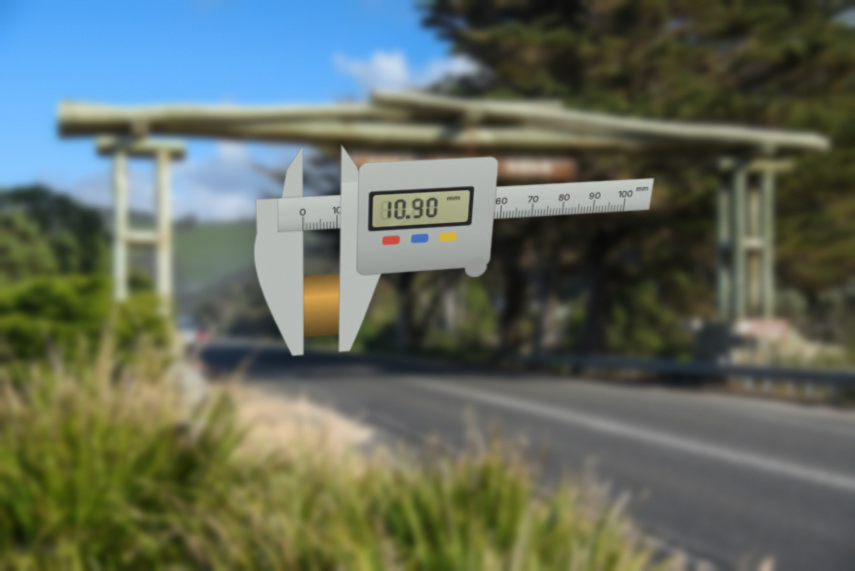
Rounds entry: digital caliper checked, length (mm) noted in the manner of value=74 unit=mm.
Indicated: value=10.90 unit=mm
